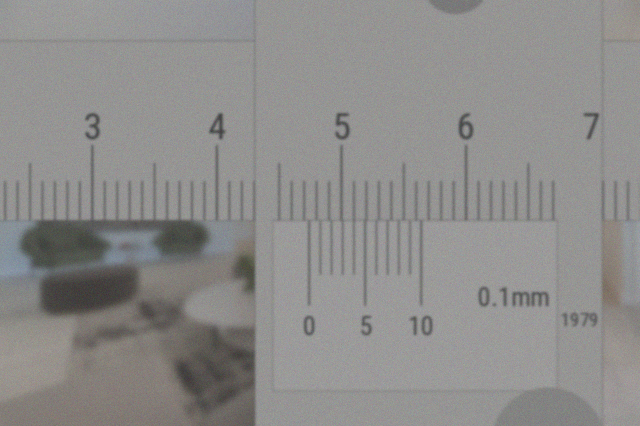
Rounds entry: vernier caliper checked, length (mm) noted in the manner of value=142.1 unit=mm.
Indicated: value=47.4 unit=mm
